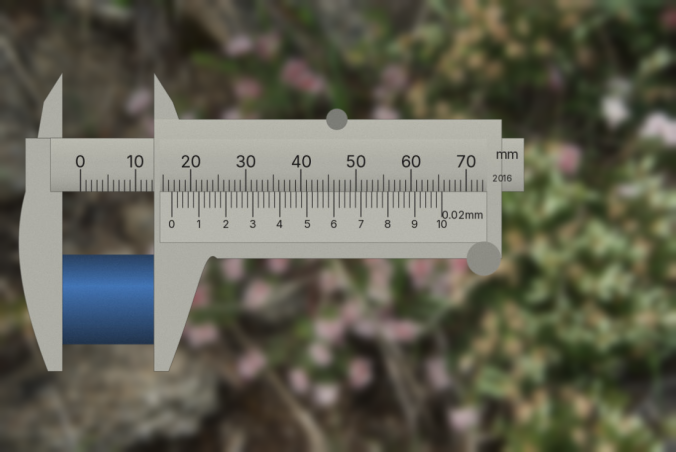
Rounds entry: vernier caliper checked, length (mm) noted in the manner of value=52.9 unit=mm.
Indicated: value=16.6 unit=mm
